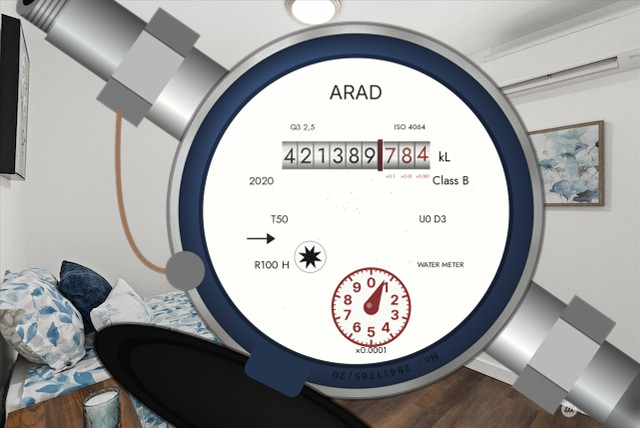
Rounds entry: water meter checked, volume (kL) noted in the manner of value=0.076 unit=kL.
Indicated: value=421389.7840 unit=kL
